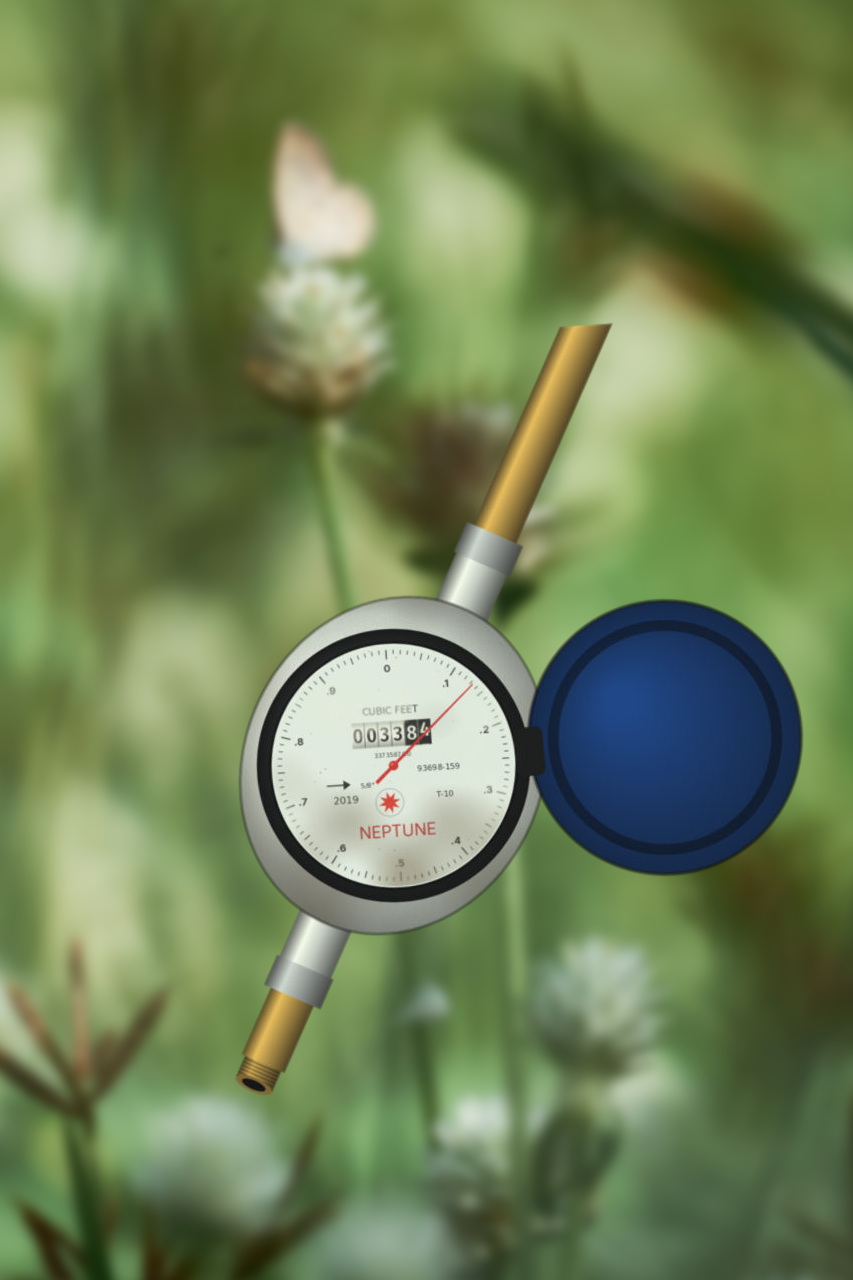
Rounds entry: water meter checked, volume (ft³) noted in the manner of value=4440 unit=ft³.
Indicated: value=3384.13 unit=ft³
